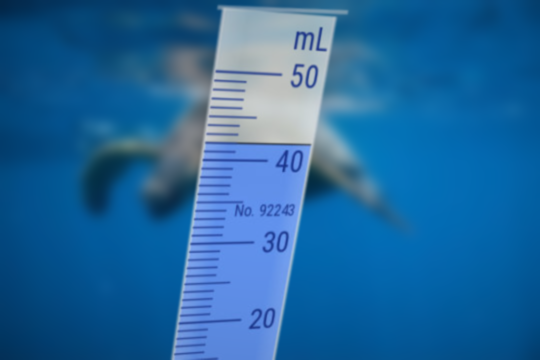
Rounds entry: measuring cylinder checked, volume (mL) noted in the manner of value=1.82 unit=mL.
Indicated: value=42 unit=mL
